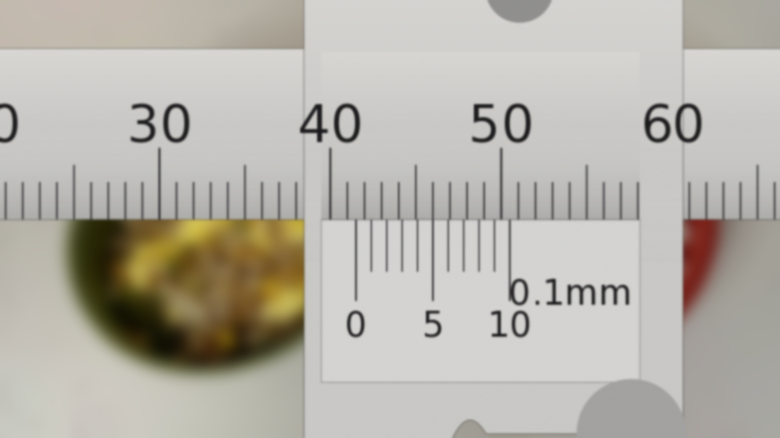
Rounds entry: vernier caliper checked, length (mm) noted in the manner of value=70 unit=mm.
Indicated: value=41.5 unit=mm
